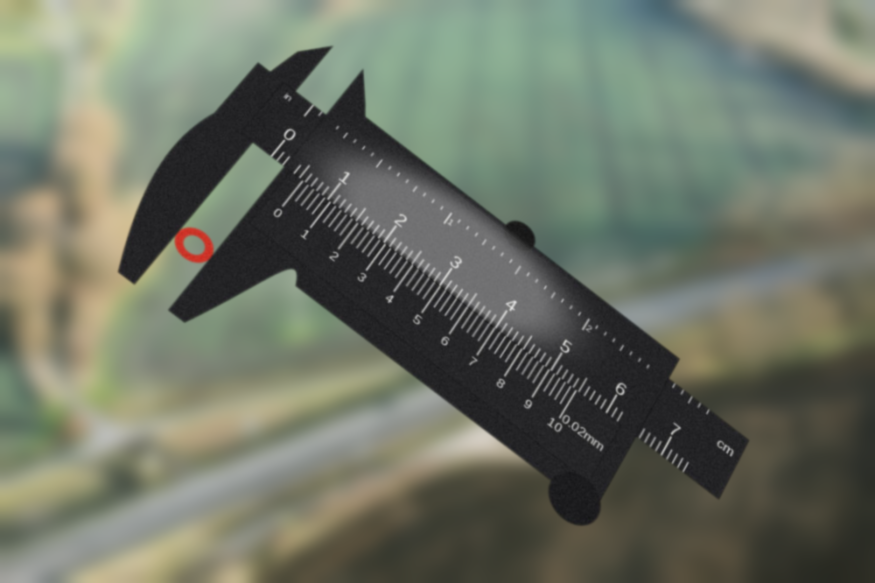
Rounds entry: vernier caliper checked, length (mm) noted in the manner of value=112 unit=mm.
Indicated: value=5.6 unit=mm
